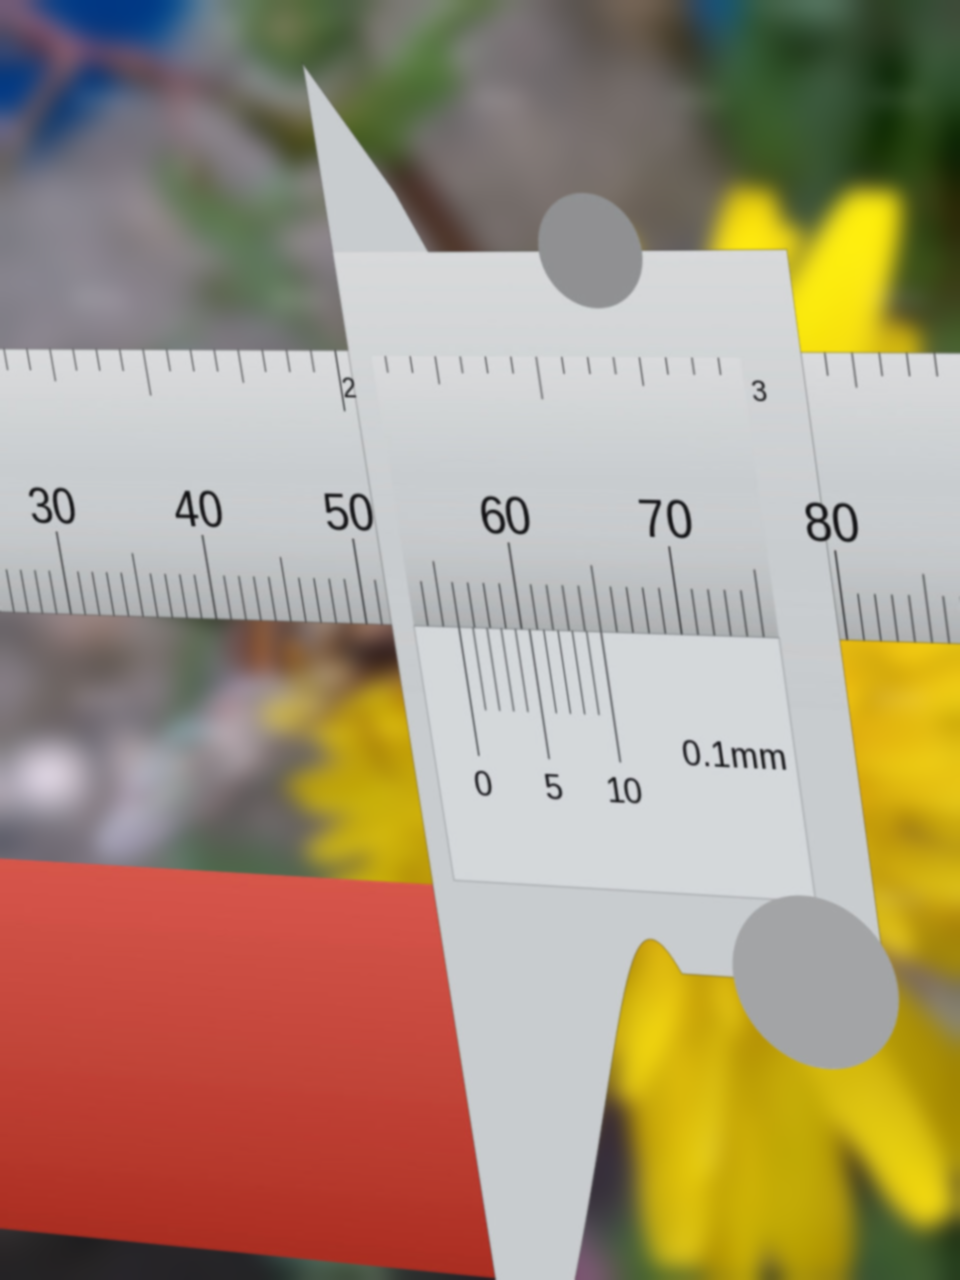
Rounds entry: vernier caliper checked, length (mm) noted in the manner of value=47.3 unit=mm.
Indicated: value=56.0 unit=mm
